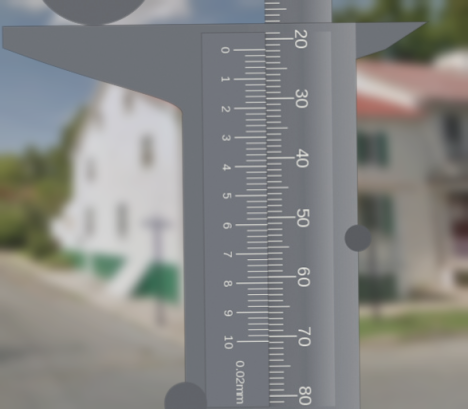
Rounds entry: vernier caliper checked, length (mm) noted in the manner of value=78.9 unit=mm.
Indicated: value=21.8 unit=mm
